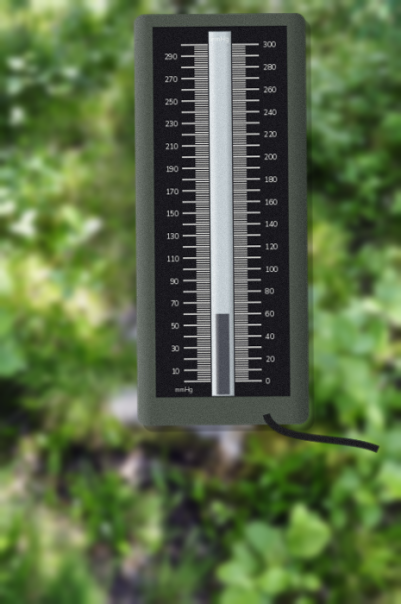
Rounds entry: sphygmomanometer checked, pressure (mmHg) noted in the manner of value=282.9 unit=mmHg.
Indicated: value=60 unit=mmHg
